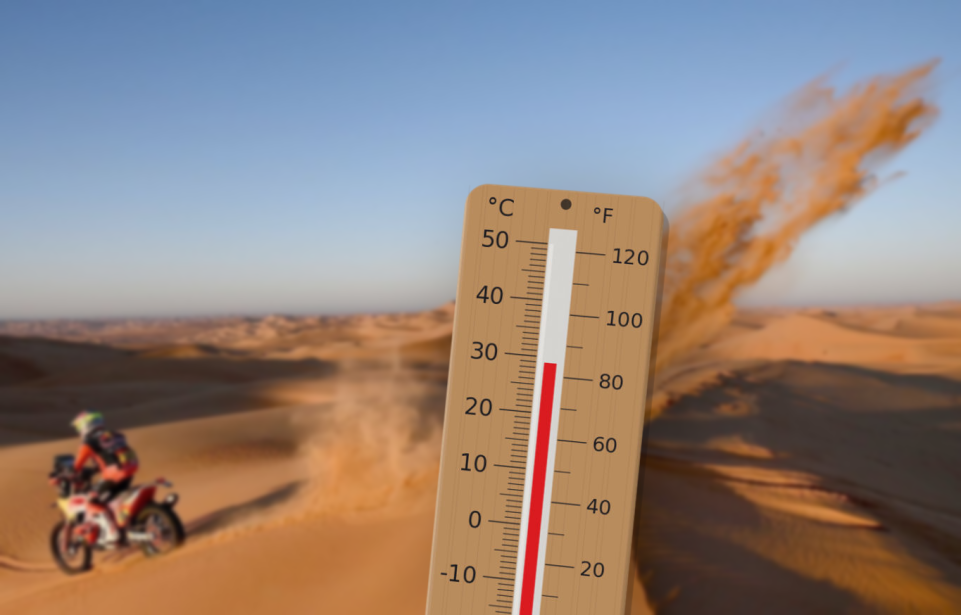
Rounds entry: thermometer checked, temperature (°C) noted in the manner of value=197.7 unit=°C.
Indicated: value=29 unit=°C
